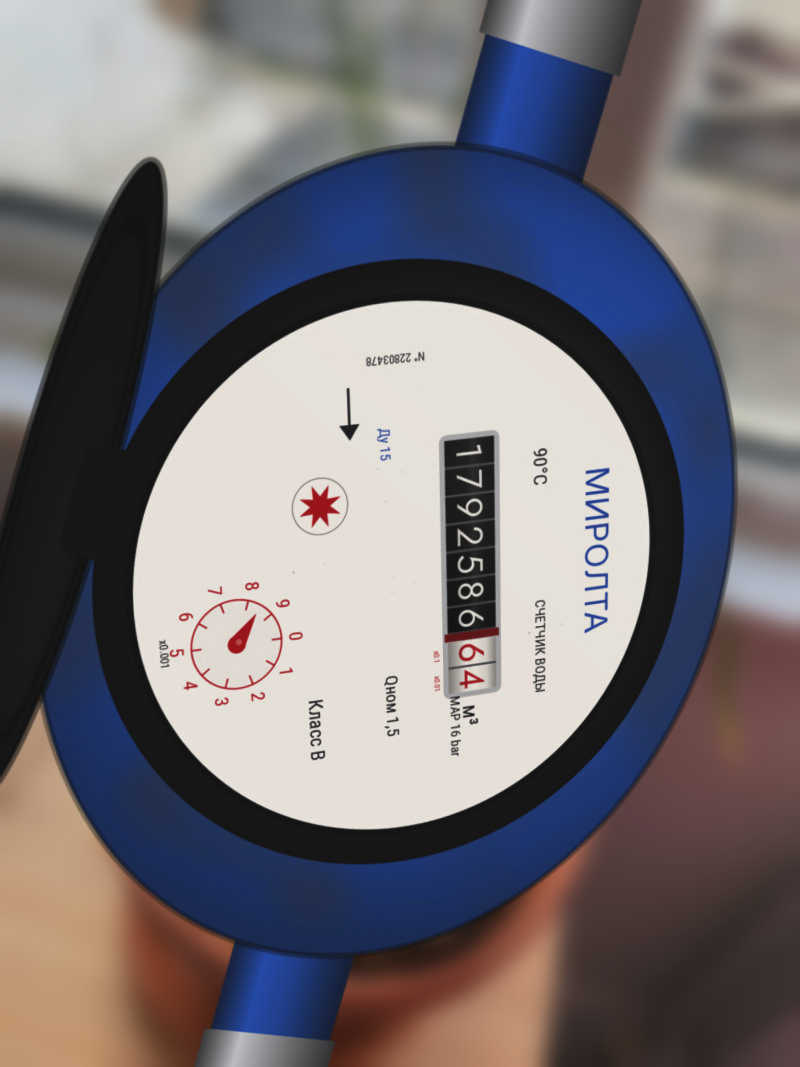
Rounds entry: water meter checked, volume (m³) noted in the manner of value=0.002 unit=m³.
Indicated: value=1792586.648 unit=m³
